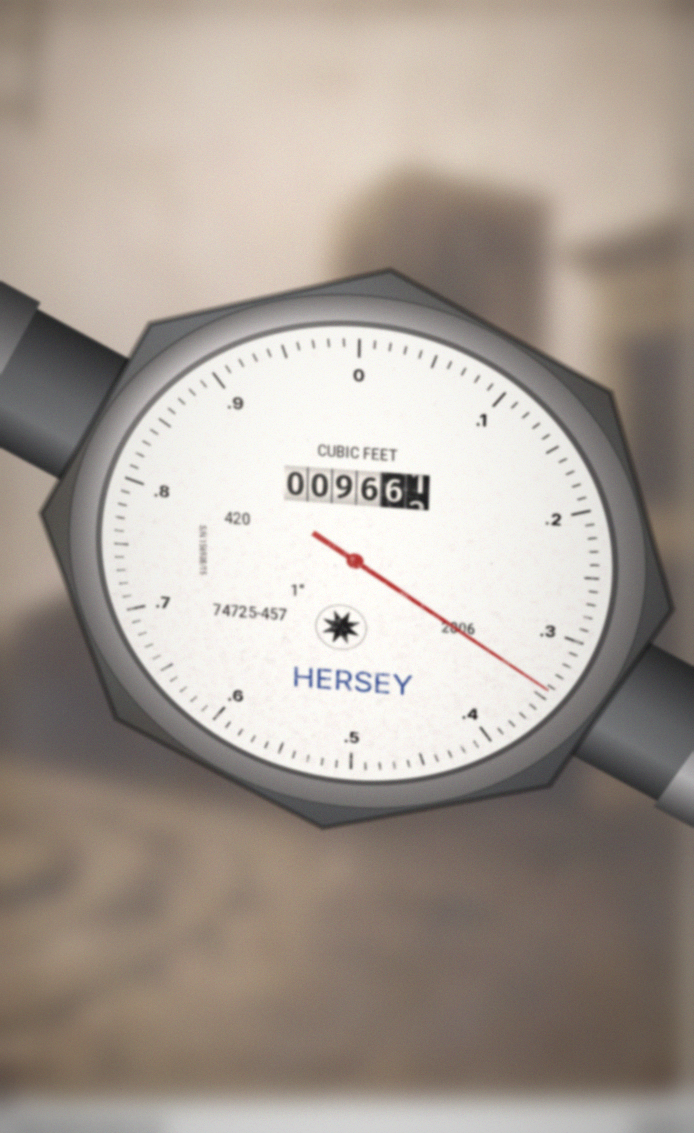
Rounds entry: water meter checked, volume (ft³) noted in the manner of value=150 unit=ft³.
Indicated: value=9661.34 unit=ft³
